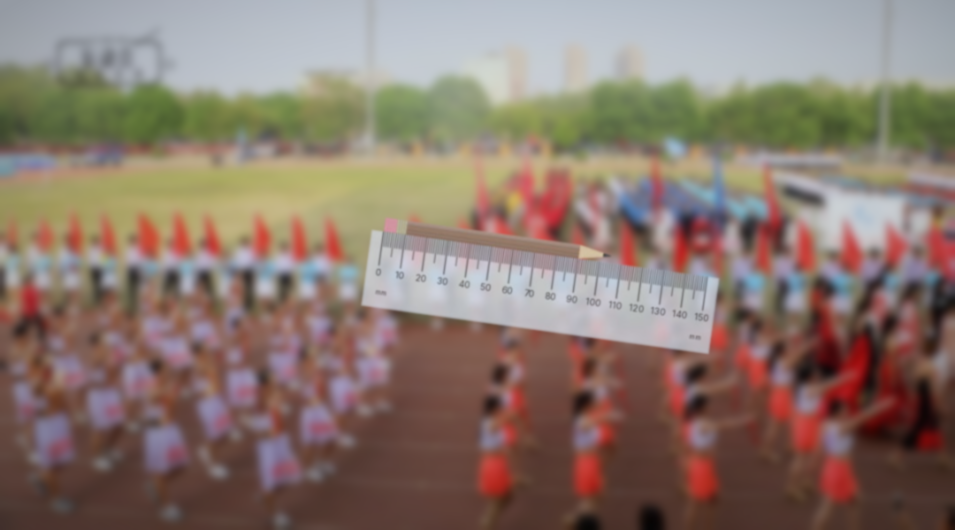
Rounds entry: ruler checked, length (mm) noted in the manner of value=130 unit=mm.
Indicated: value=105 unit=mm
